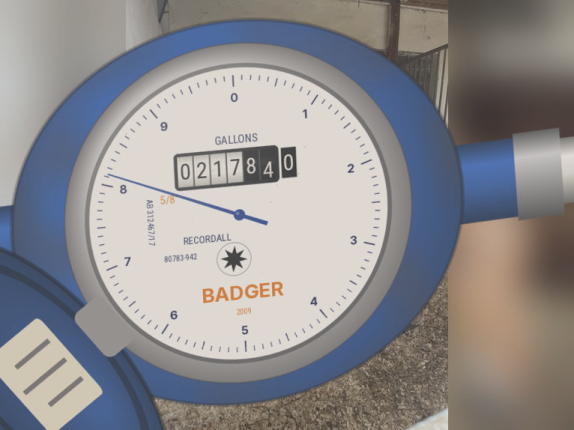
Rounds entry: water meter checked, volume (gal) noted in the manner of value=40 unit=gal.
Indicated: value=217838.1 unit=gal
